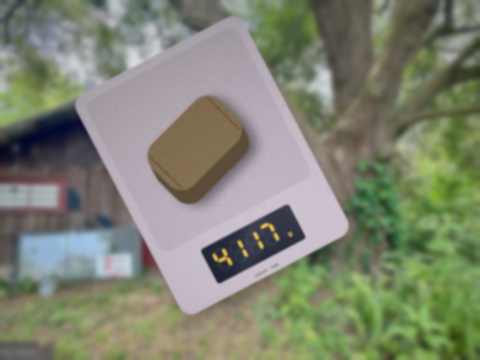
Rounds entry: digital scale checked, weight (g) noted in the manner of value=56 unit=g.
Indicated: value=4117 unit=g
